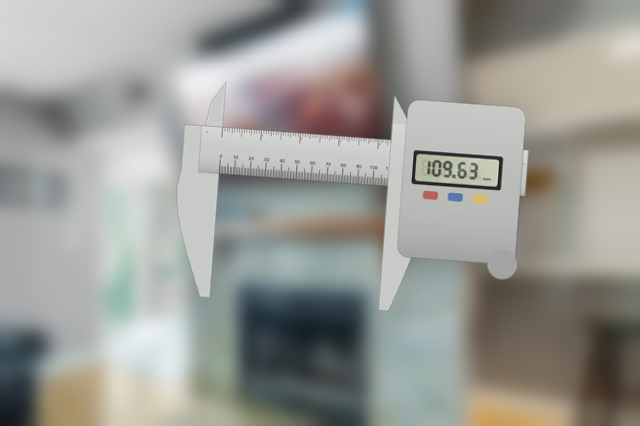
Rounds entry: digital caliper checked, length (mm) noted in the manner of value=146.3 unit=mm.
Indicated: value=109.63 unit=mm
